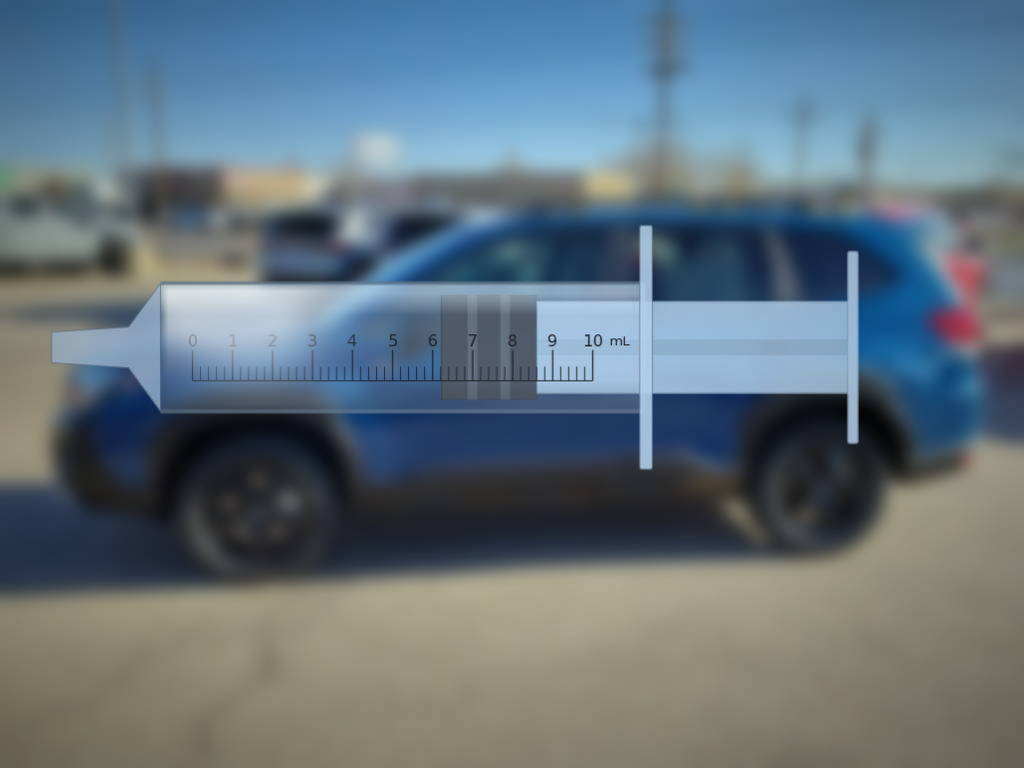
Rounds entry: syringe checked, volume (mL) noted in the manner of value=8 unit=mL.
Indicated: value=6.2 unit=mL
